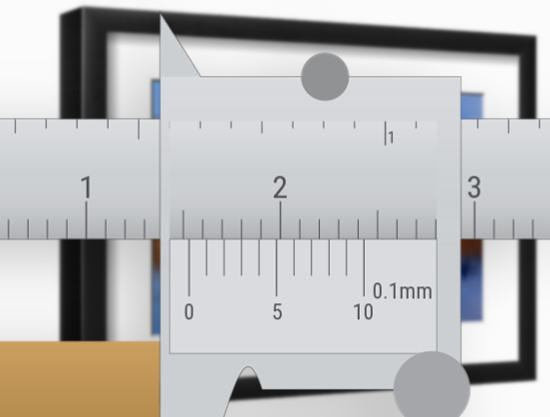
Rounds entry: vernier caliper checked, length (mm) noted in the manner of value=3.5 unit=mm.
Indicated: value=15.3 unit=mm
